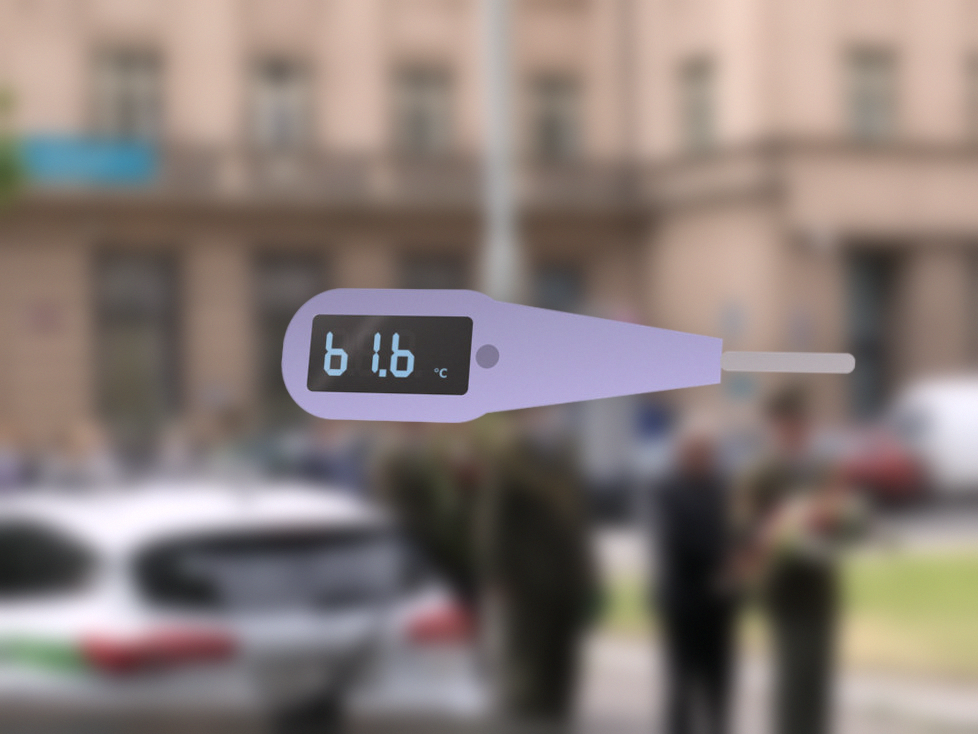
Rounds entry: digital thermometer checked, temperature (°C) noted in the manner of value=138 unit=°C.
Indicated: value=61.6 unit=°C
